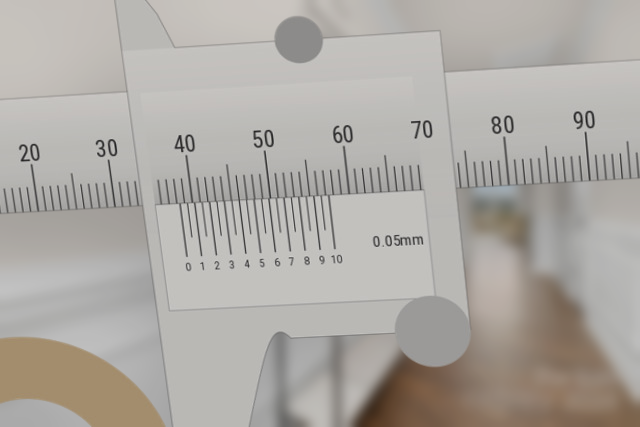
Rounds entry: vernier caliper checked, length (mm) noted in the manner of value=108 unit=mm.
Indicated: value=38.4 unit=mm
